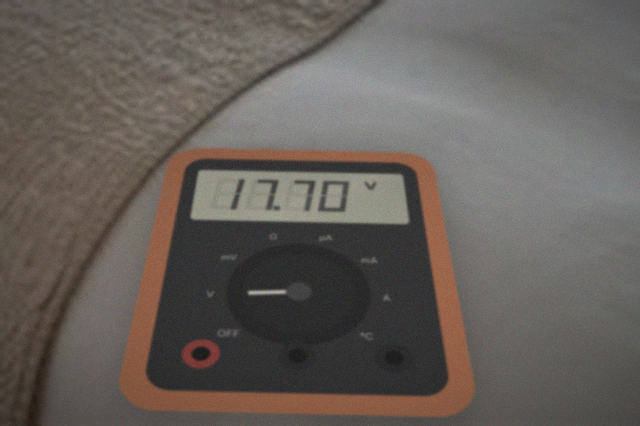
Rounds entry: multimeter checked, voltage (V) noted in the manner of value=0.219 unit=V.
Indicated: value=17.70 unit=V
